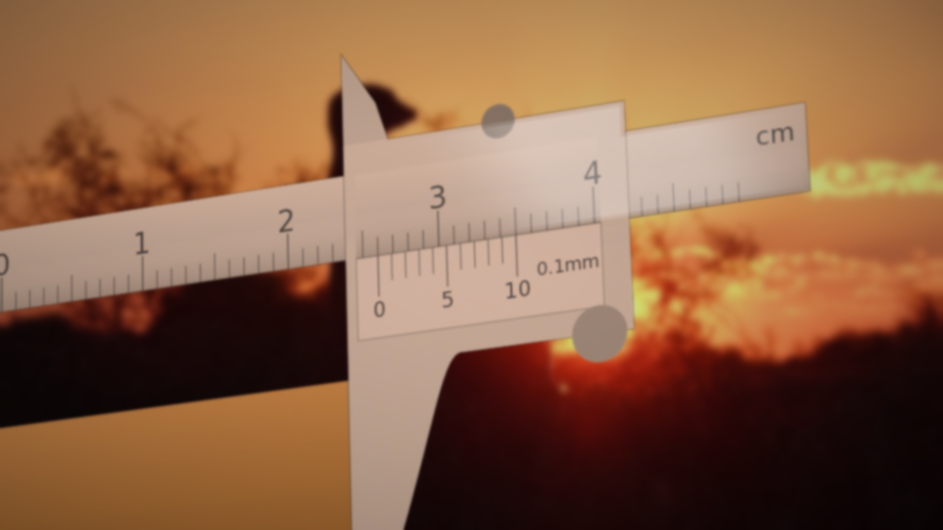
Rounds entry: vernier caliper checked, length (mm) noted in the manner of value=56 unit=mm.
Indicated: value=26.0 unit=mm
